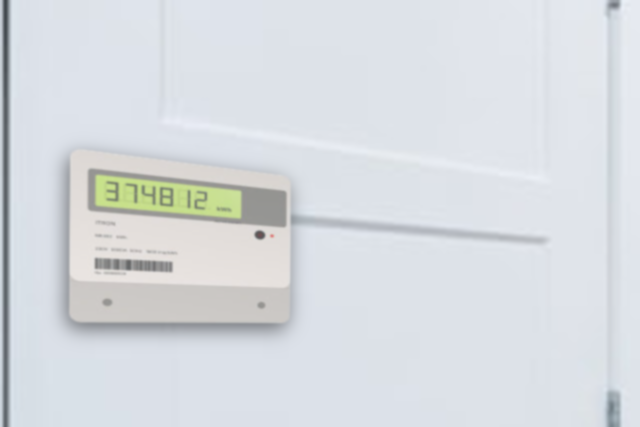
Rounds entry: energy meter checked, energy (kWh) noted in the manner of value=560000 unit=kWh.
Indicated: value=374812 unit=kWh
